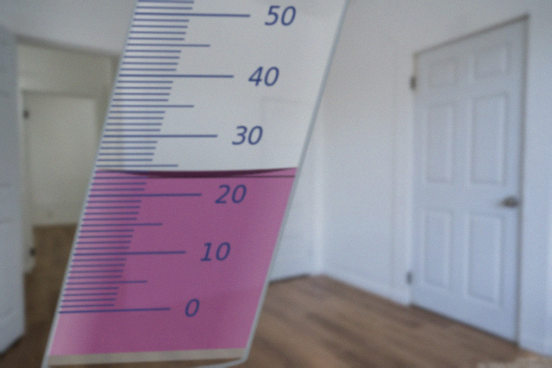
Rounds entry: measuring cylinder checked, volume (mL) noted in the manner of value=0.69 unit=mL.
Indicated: value=23 unit=mL
